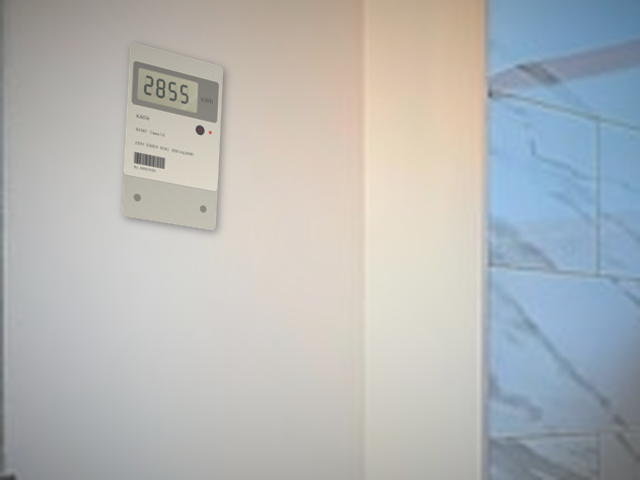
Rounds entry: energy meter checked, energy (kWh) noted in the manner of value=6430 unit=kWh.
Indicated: value=2855 unit=kWh
